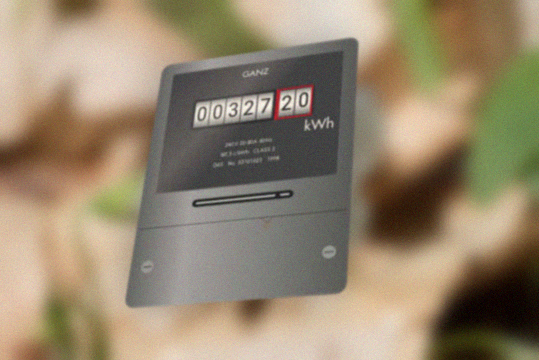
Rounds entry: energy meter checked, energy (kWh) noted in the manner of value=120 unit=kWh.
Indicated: value=327.20 unit=kWh
